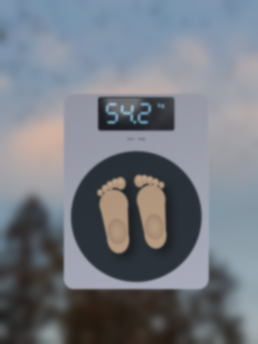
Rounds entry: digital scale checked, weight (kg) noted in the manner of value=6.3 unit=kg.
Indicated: value=54.2 unit=kg
